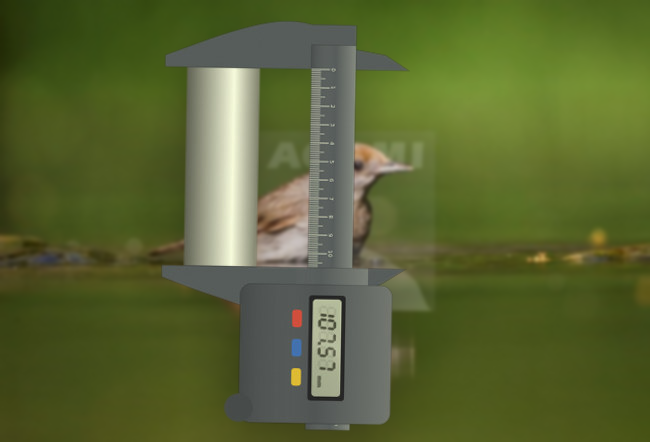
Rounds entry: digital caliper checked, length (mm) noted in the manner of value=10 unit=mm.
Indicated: value=107.57 unit=mm
